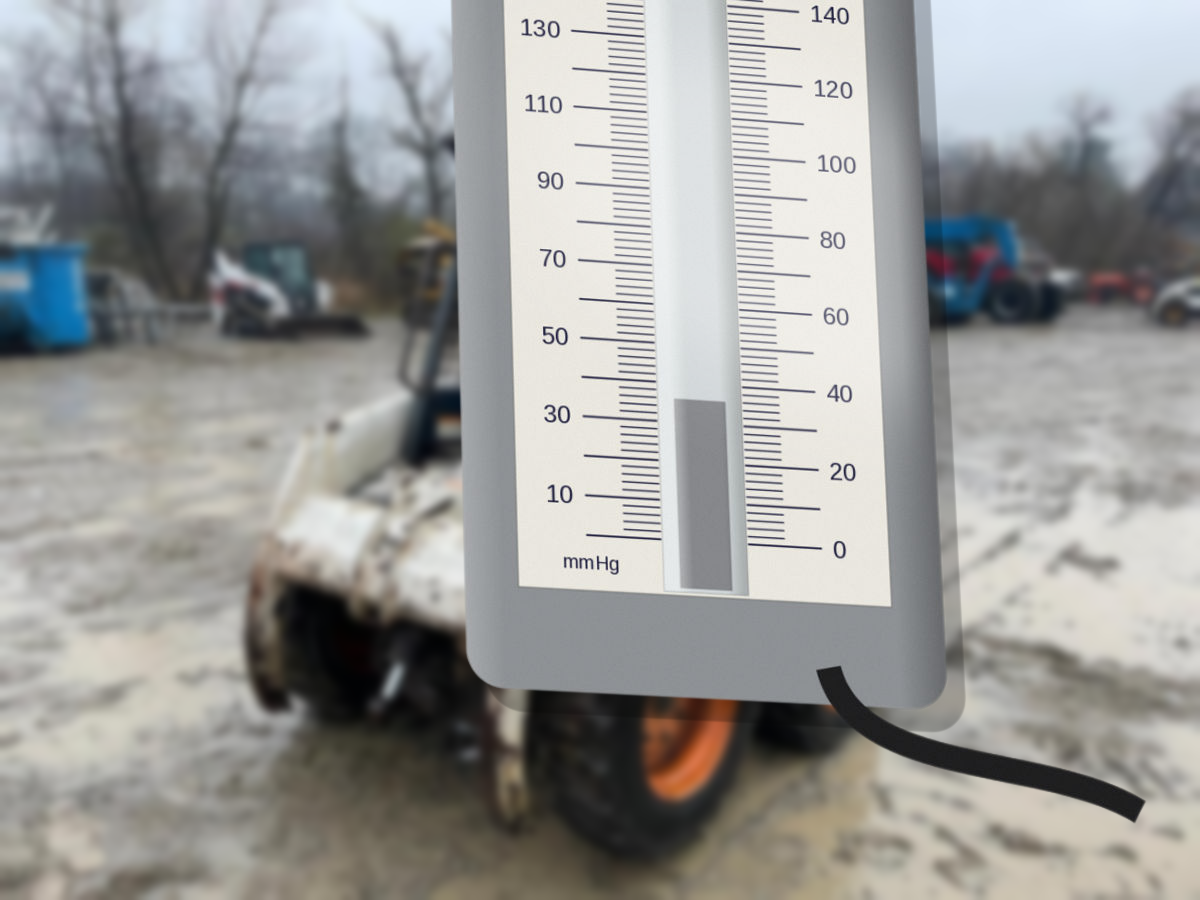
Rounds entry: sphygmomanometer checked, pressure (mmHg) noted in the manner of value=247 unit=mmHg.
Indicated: value=36 unit=mmHg
